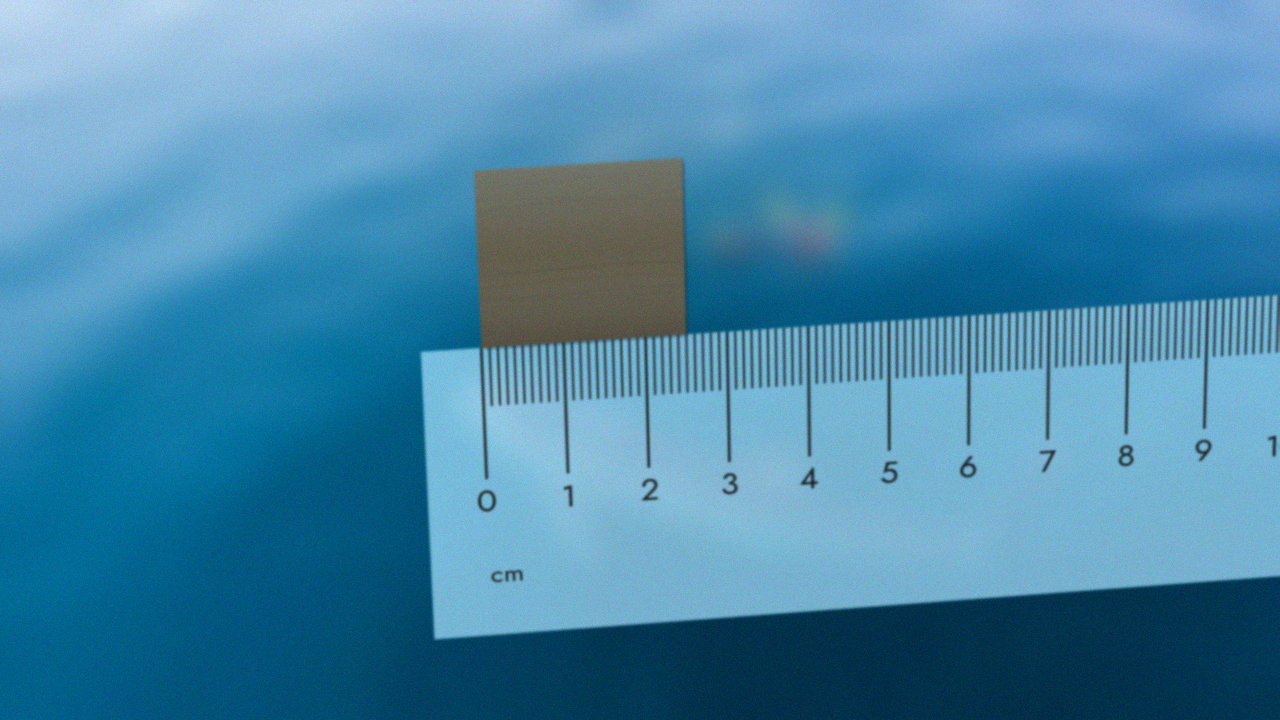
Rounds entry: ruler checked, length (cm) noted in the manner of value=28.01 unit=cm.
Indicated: value=2.5 unit=cm
